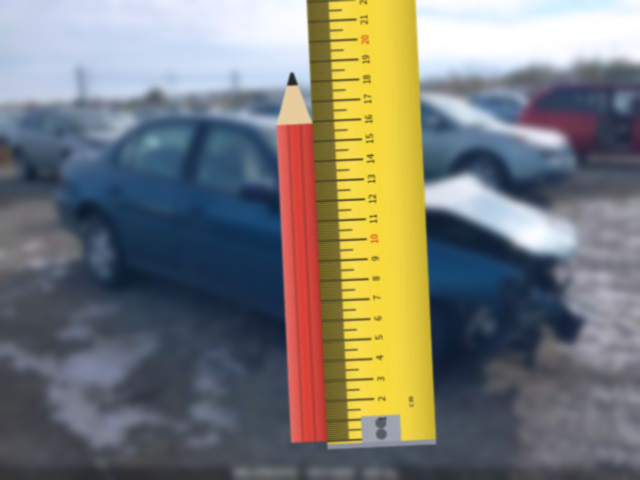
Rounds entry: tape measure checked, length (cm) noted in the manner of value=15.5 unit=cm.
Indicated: value=18.5 unit=cm
